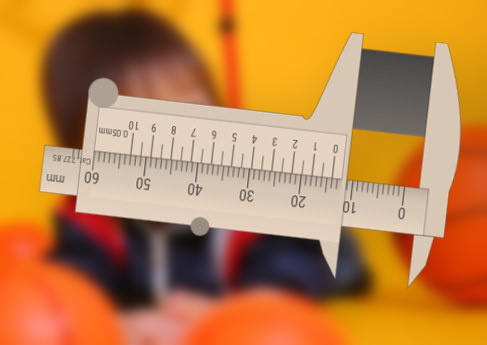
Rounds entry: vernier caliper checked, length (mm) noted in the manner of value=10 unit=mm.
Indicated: value=14.0 unit=mm
